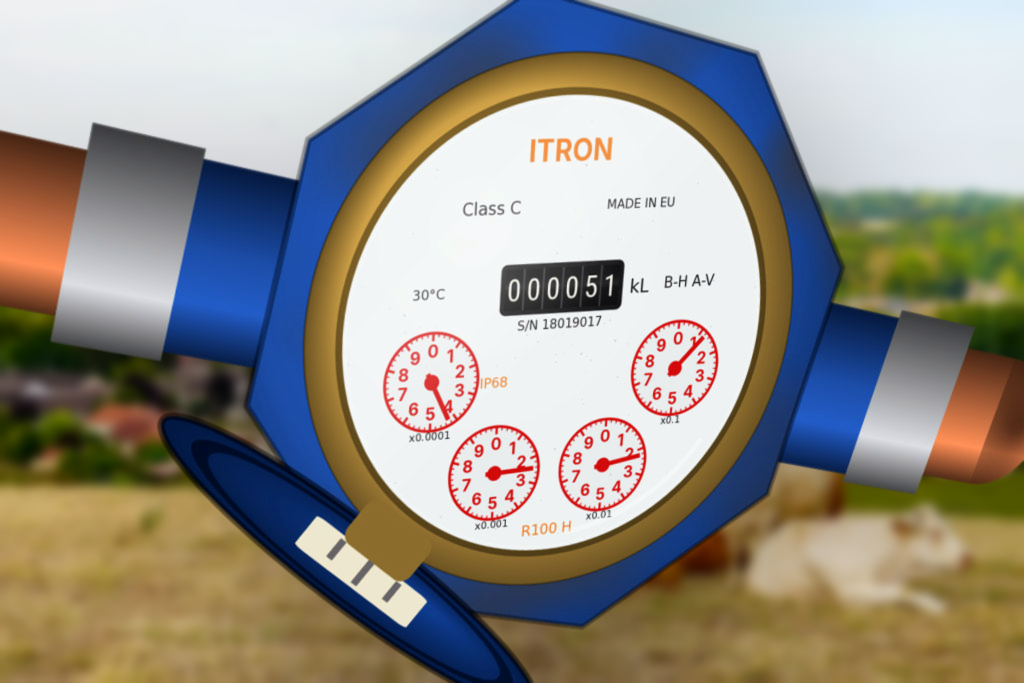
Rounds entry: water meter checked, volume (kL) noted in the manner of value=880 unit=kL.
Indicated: value=51.1224 unit=kL
